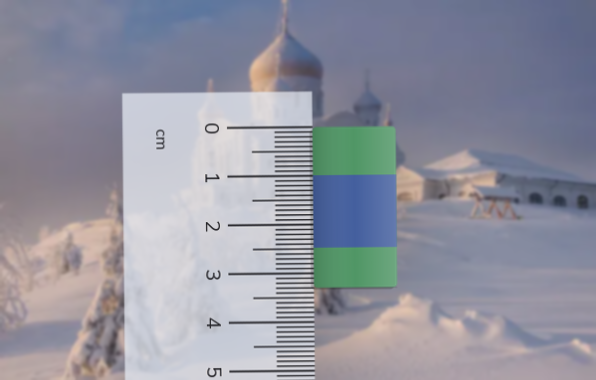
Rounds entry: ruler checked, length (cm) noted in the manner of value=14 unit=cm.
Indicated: value=3.3 unit=cm
